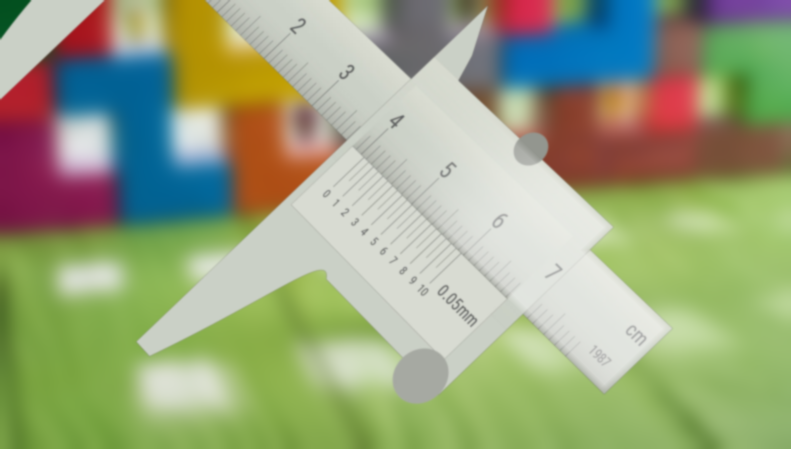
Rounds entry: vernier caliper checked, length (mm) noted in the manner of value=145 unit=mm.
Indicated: value=40.6 unit=mm
